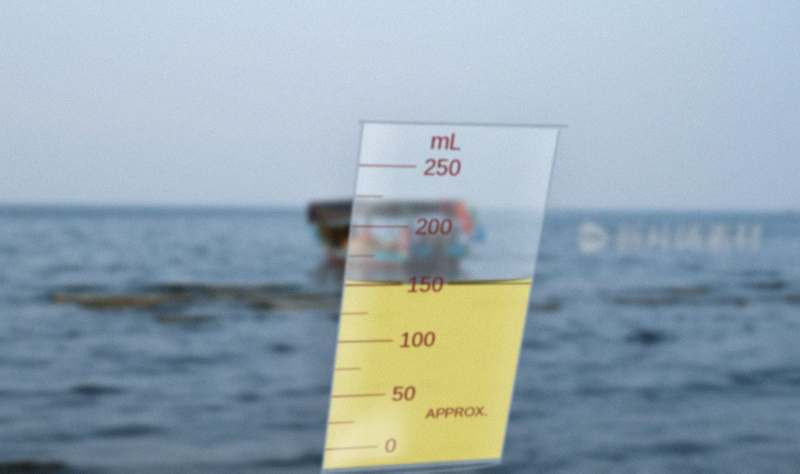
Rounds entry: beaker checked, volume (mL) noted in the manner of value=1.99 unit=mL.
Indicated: value=150 unit=mL
